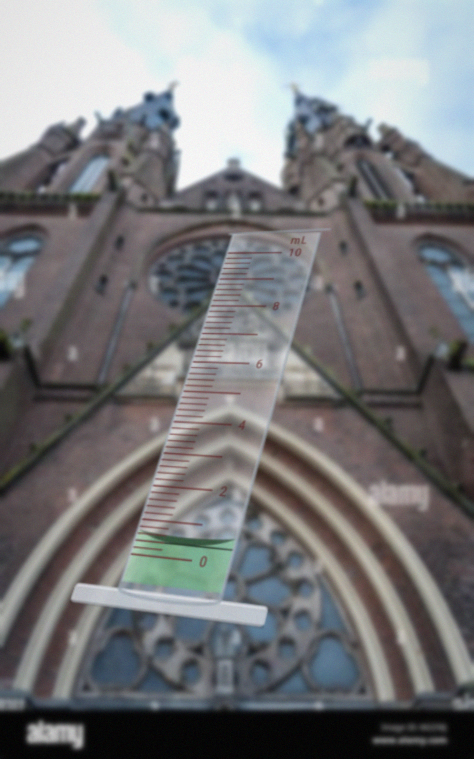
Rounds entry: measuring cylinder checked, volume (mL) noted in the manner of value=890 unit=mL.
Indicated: value=0.4 unit=mL
